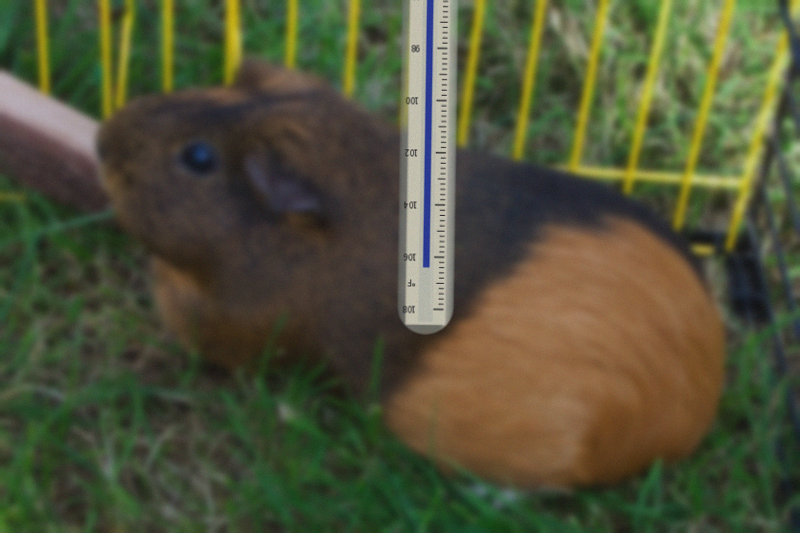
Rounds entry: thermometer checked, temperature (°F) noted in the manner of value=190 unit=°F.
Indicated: value=106.4 unit=°F
